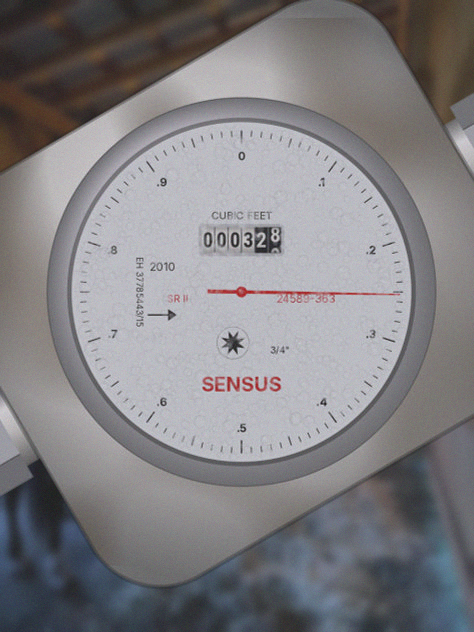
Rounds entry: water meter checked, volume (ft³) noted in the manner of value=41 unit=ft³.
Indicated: value=328.25 unit=ft³
